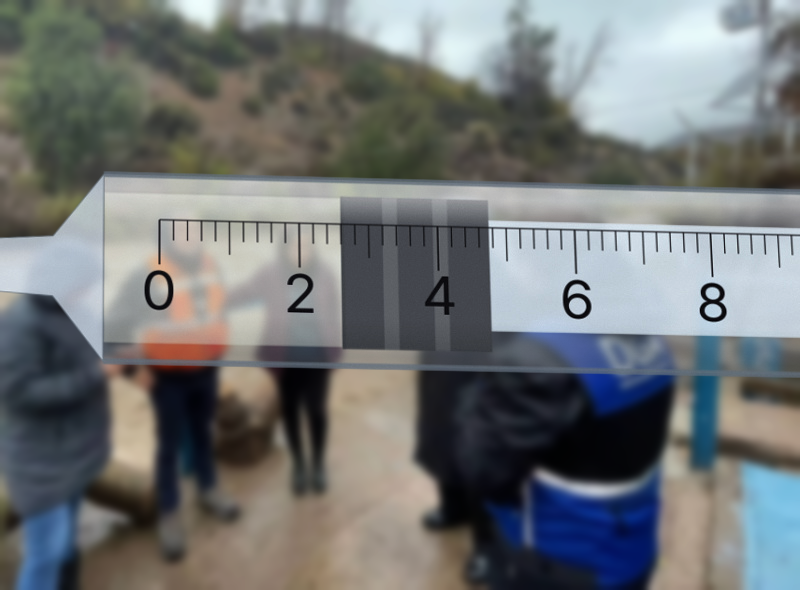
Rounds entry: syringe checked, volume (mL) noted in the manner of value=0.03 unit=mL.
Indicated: value=2.6 unit=mL
